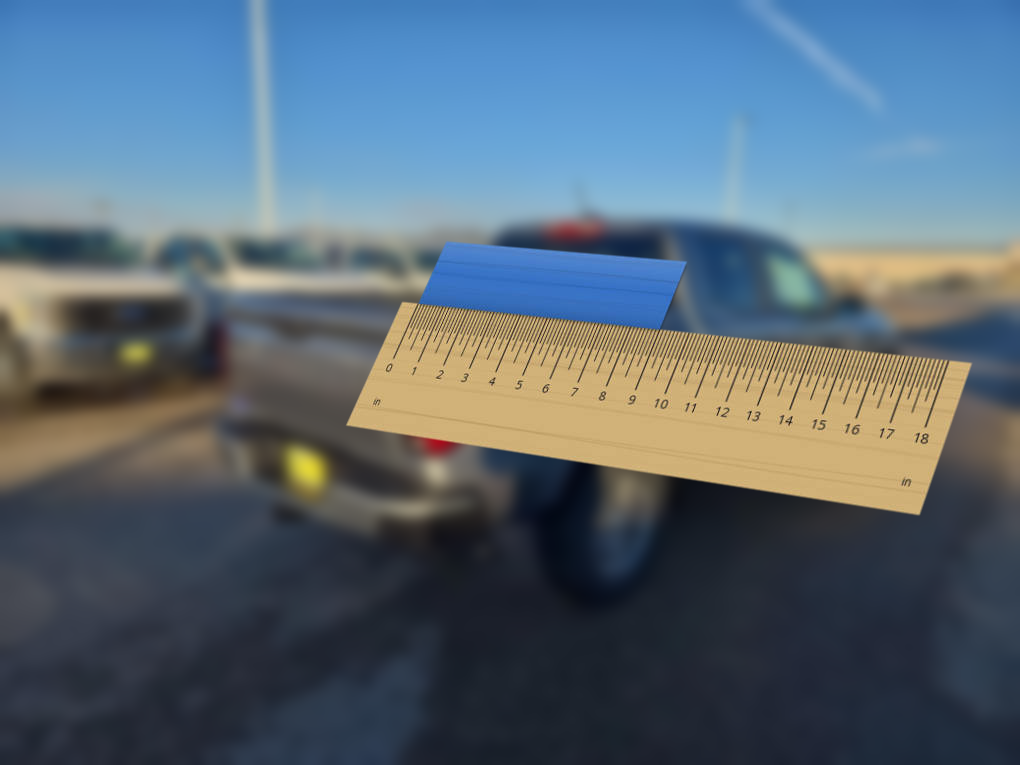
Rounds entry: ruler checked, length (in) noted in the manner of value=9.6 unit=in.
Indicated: value=9 unit=in
